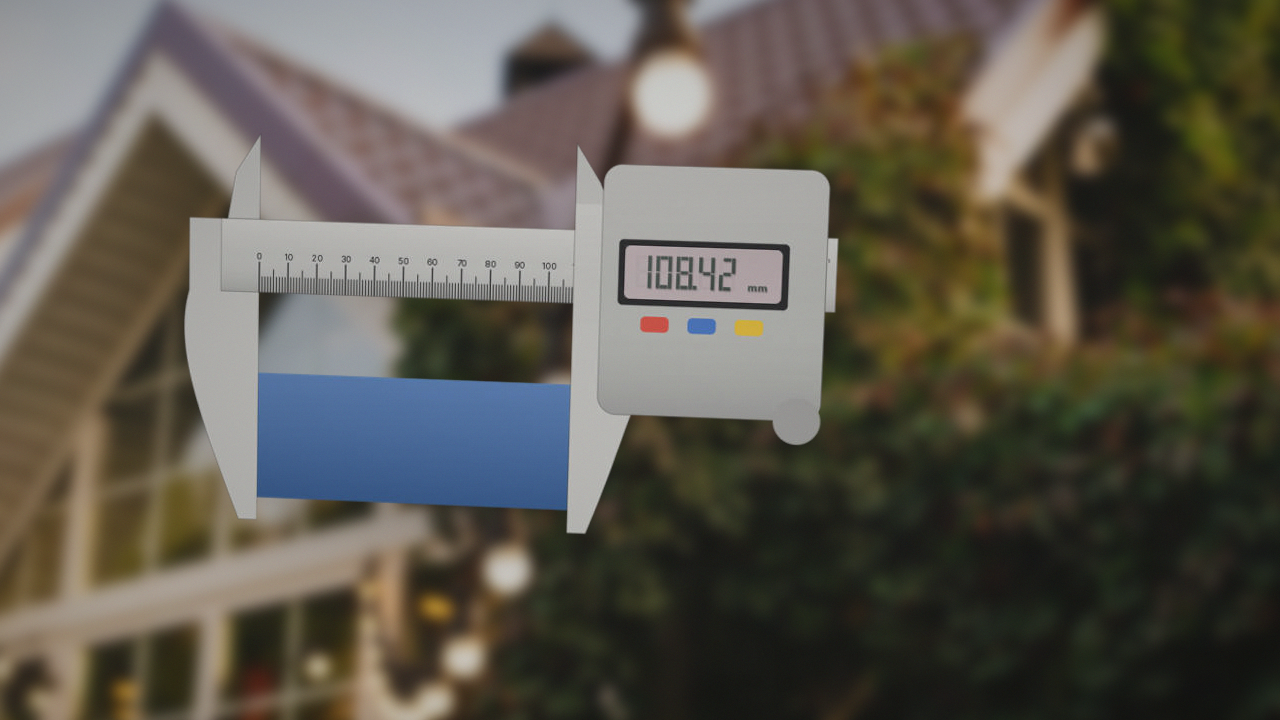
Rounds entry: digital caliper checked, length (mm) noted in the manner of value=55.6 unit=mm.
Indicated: value=108.42 unit=mm
